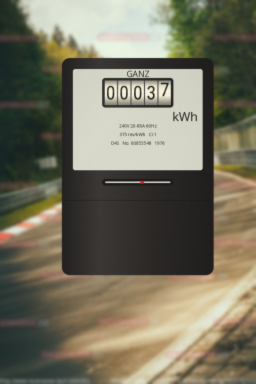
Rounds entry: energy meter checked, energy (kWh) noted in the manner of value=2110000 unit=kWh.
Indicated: value=37 unit=kWh
